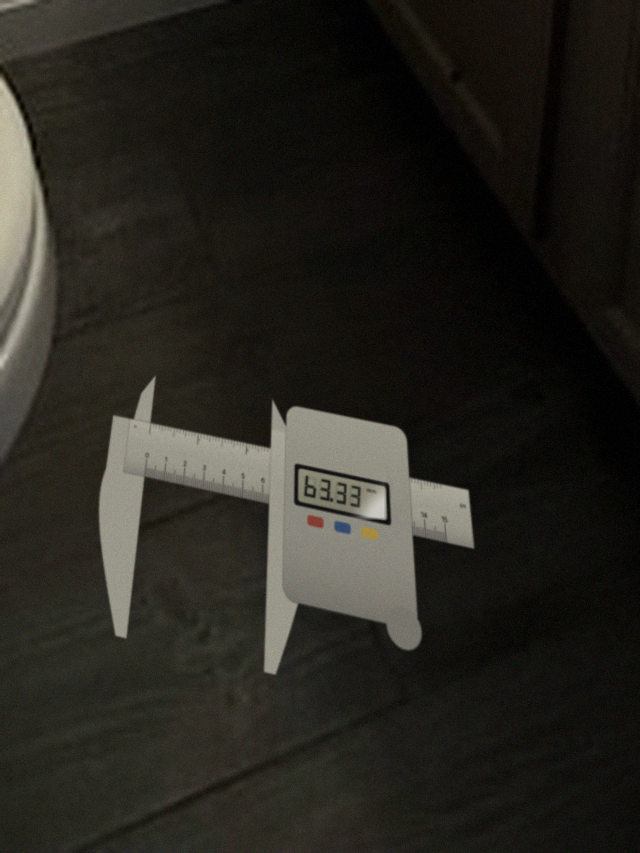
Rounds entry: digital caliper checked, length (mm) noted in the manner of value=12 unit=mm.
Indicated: value=63.33 unit=mm
